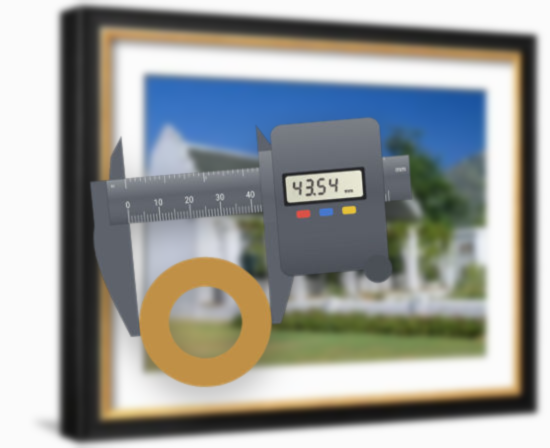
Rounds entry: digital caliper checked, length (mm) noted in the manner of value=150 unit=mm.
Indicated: value=43.54 unit=mm
